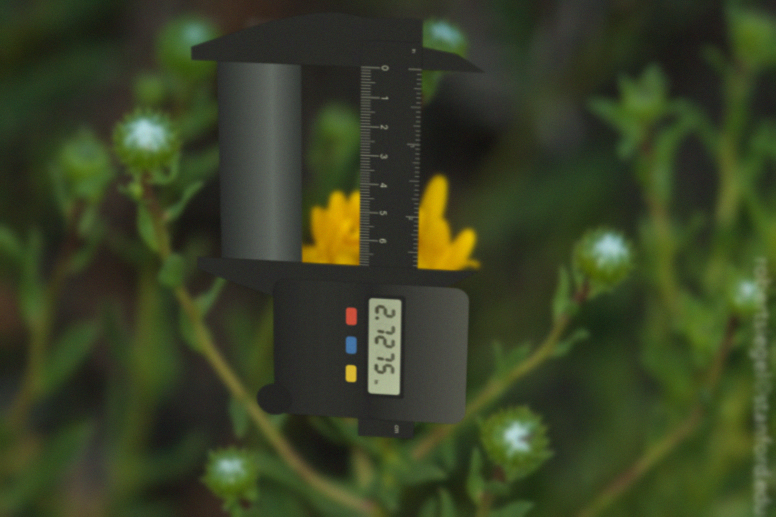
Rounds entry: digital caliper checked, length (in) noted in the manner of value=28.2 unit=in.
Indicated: value=2.7275 unit=in
